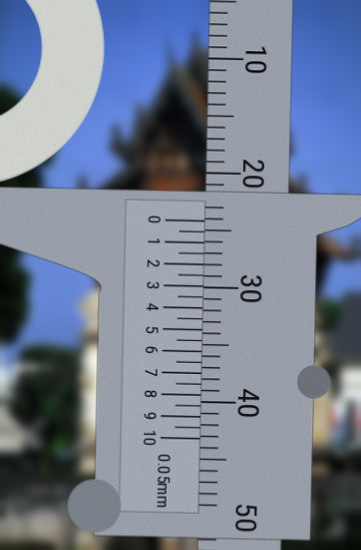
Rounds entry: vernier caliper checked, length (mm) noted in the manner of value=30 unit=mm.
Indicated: value=24.2 unit=mm
